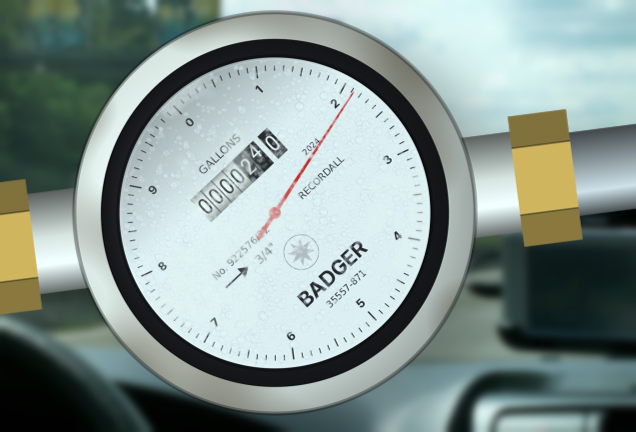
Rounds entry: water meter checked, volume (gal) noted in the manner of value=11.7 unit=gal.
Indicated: value=242.1 unit=gal
